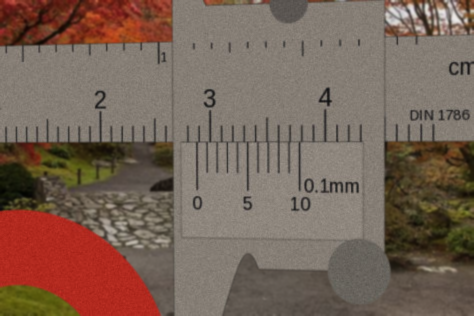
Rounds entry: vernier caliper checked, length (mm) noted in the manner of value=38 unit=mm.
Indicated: value=28.8 unit=mm
